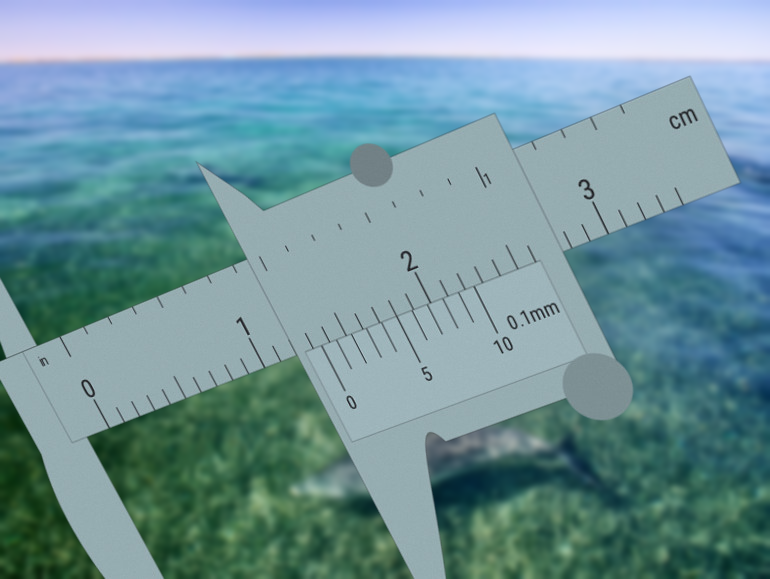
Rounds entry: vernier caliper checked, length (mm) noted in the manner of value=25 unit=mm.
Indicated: value=13.5 unit=mm
